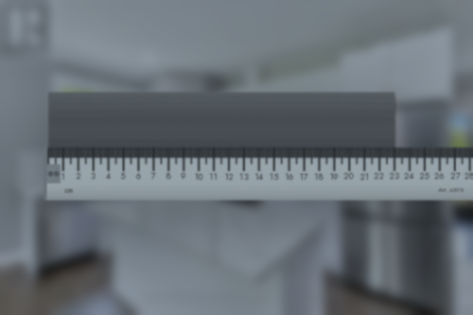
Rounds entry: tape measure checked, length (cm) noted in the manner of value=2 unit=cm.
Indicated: value=23 unit=cm
